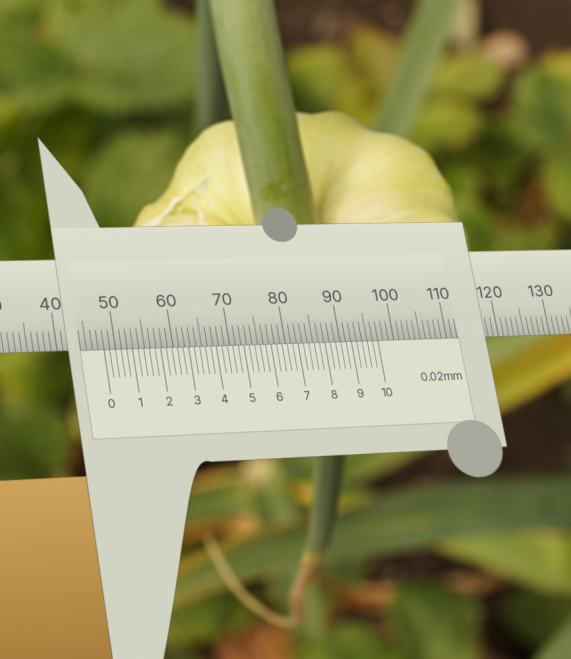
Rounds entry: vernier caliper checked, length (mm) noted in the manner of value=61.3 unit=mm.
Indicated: value=48.0 unit=mm
